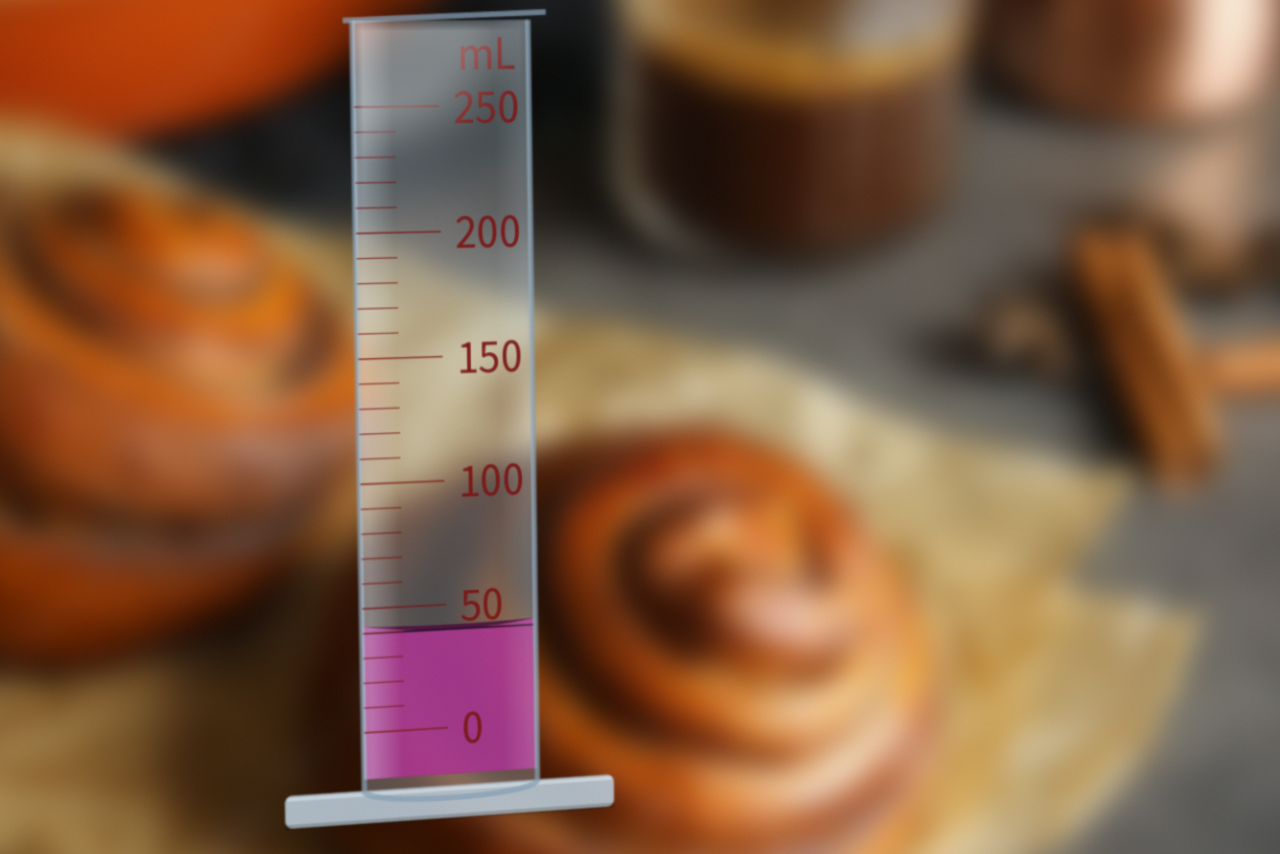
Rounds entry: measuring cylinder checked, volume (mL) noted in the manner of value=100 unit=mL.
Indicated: value=40 unit=mL
